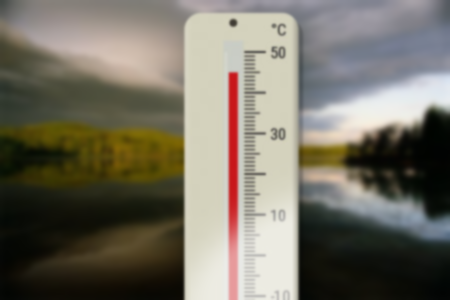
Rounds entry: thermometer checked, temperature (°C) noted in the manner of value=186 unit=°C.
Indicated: value=45 unit=°C
